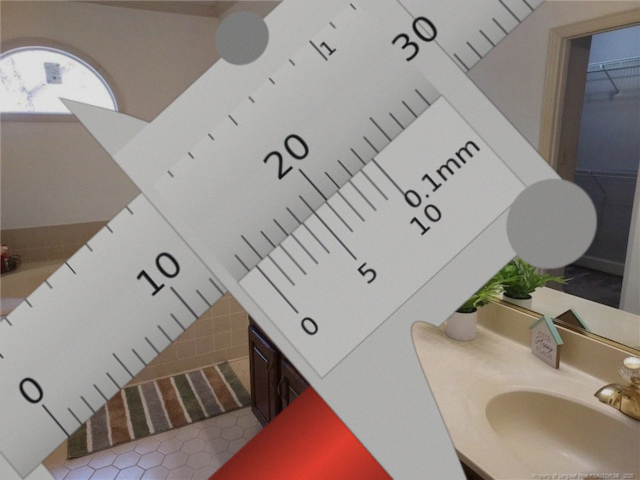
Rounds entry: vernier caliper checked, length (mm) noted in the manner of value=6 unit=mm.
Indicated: value=14.5 unit=mm
